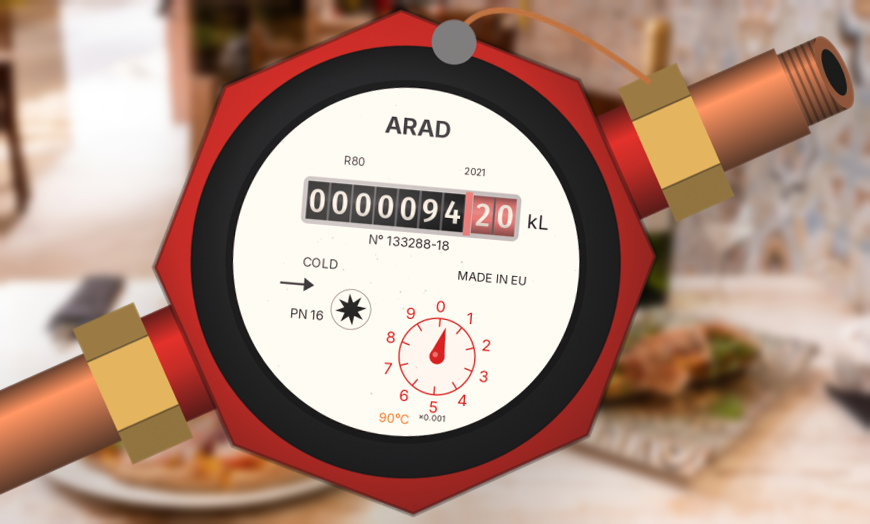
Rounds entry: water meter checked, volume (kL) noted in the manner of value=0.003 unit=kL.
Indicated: value=94.200 unit=kL
